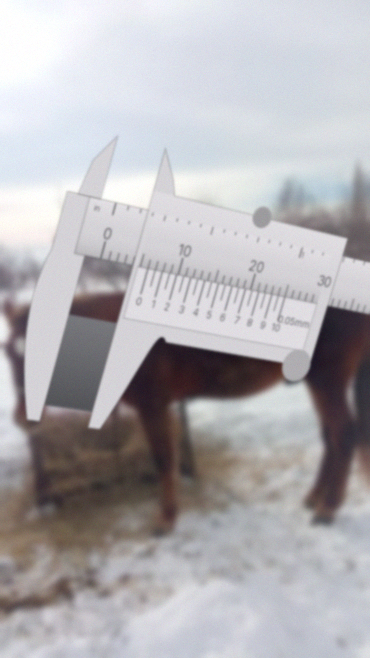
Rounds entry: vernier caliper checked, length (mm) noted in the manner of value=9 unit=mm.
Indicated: value=6.0 unit=mm
